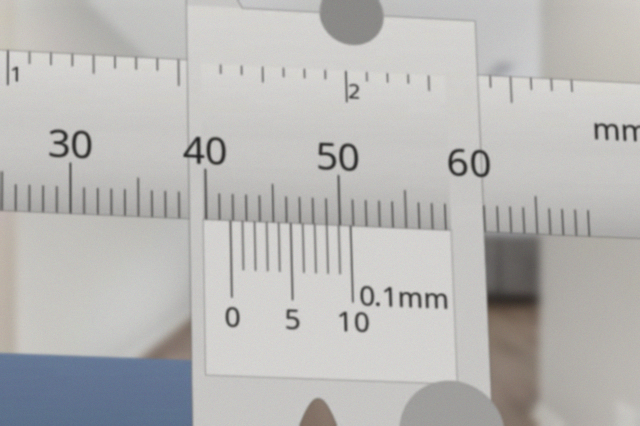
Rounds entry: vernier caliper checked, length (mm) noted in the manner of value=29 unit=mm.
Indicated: value=41.8 unit=mm
